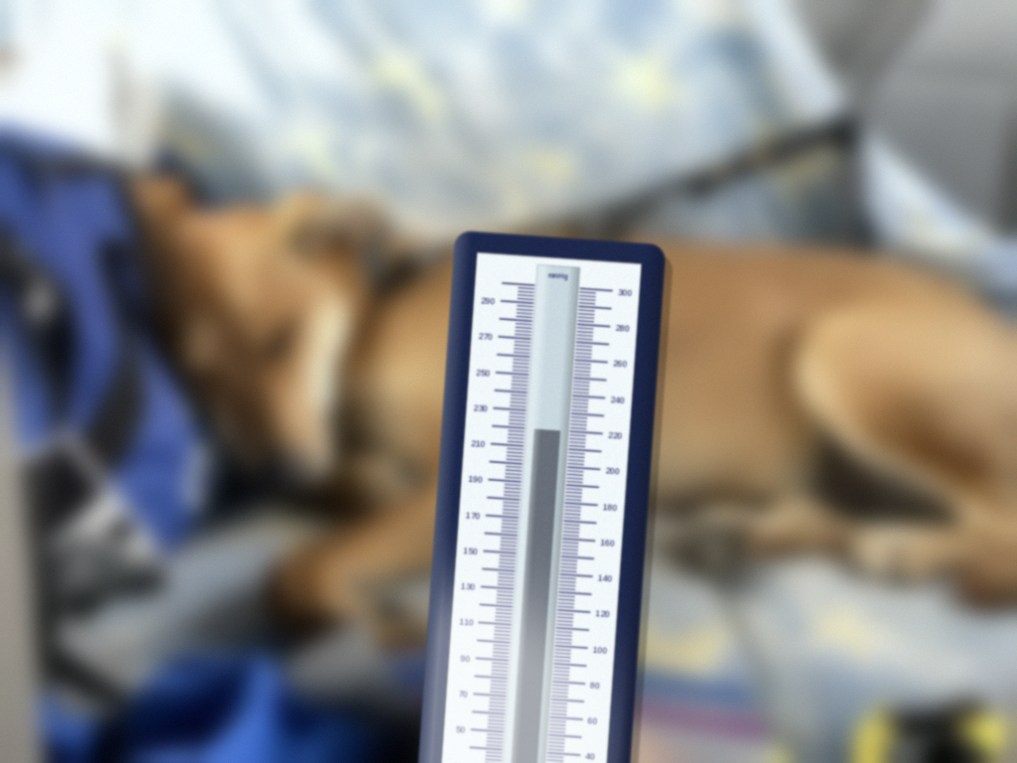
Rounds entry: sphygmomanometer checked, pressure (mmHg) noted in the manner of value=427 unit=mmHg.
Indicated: value=220 unit=mmHg
